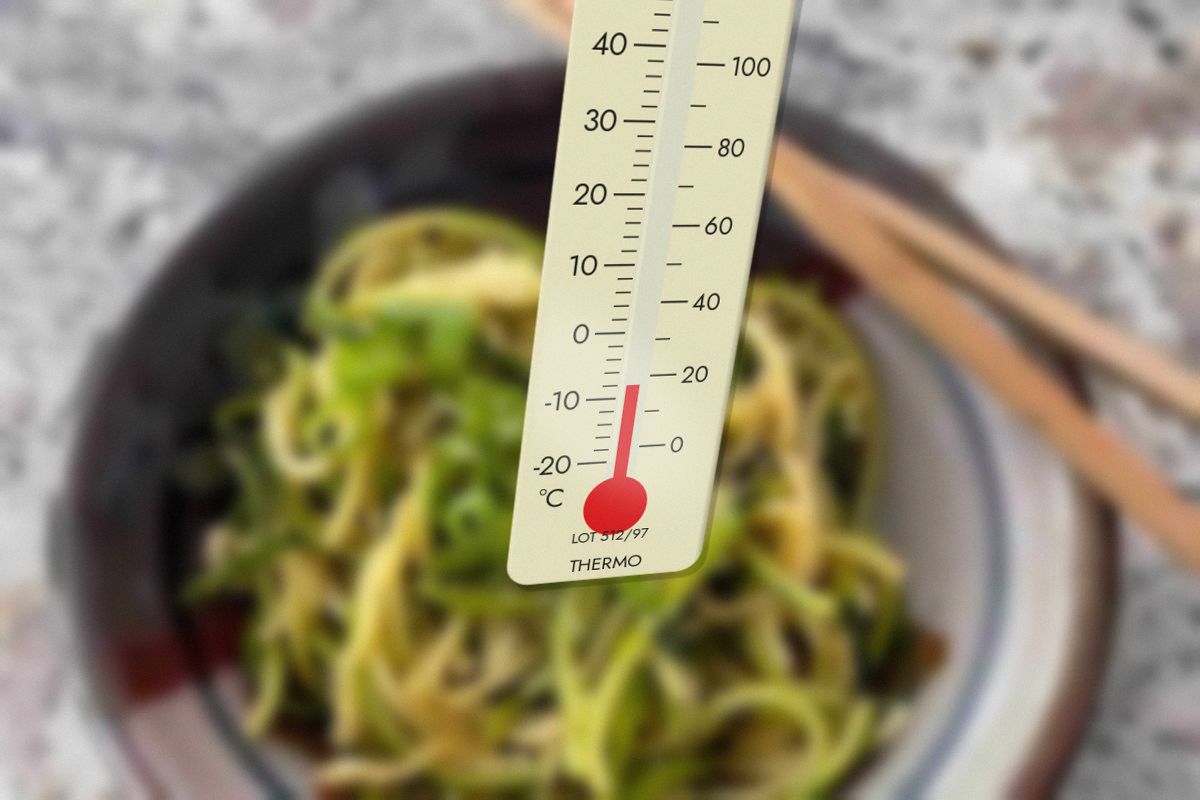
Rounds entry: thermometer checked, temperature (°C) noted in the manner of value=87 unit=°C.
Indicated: value=-8 unit=°C
